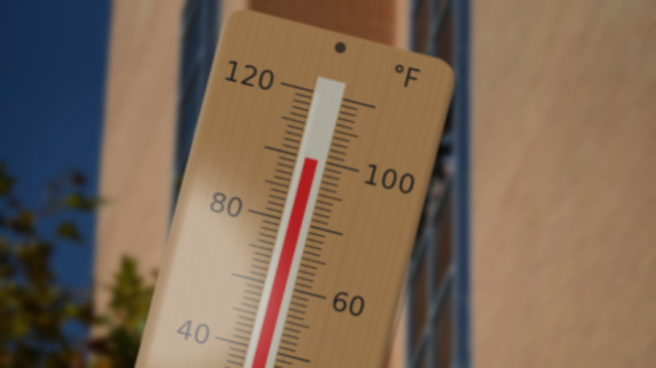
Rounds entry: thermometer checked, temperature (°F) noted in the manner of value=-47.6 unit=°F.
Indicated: value=100 unit=°F
